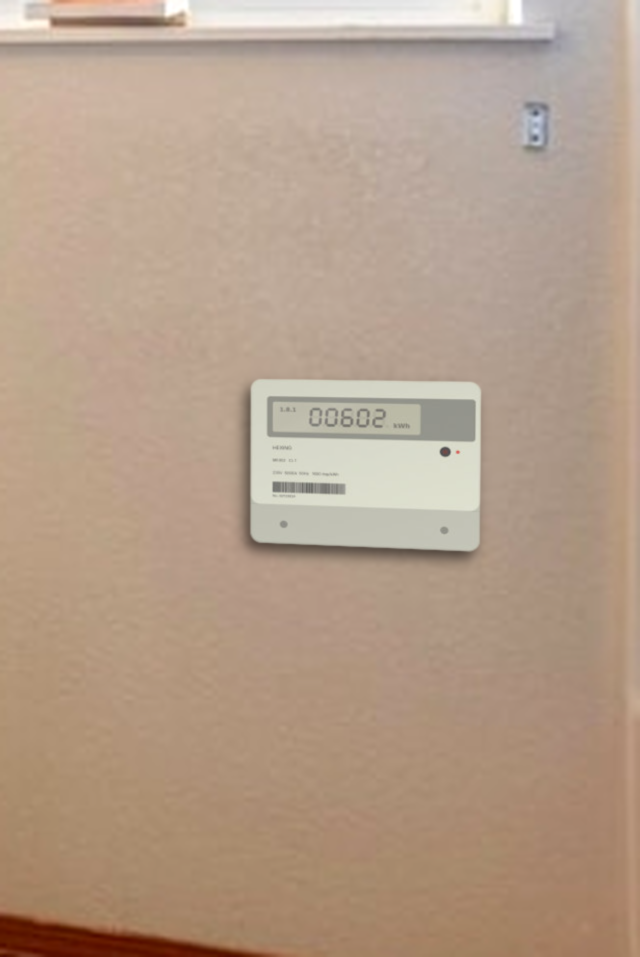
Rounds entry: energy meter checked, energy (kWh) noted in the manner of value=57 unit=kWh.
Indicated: value=602 unit=kWh
